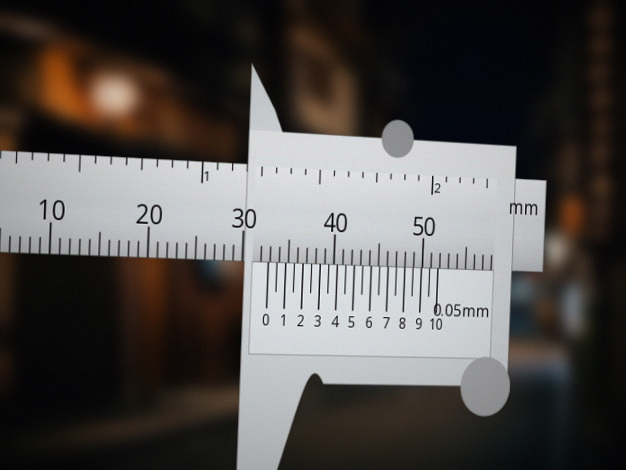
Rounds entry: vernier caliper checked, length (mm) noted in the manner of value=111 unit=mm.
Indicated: value=32.8 unit=mm
